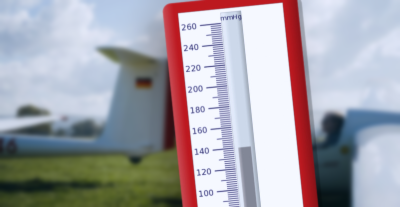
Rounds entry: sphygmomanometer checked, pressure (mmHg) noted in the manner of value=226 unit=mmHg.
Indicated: value=140 unit=mmHg
